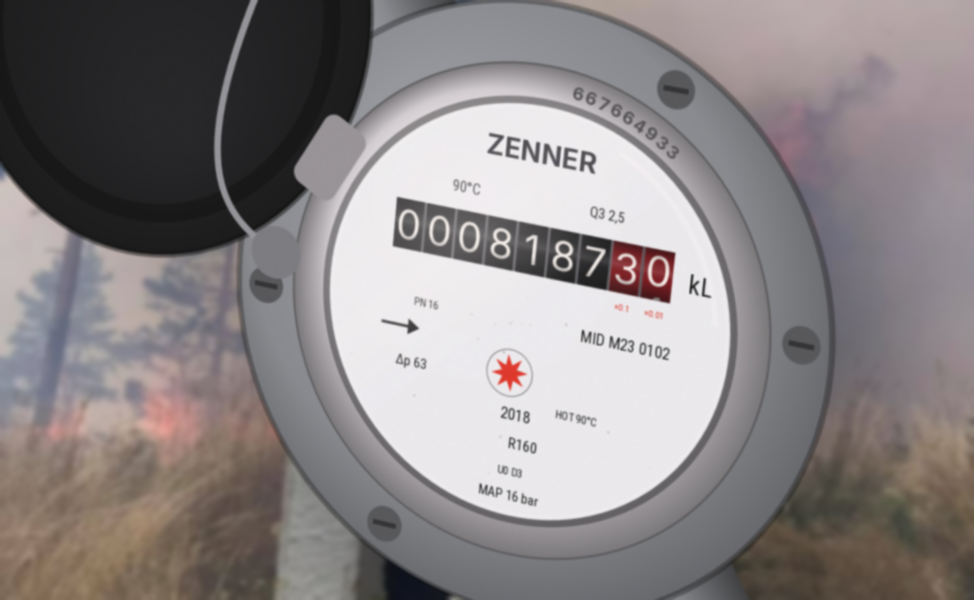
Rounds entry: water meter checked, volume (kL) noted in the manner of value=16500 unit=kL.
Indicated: value=8187.30 unit=kL
